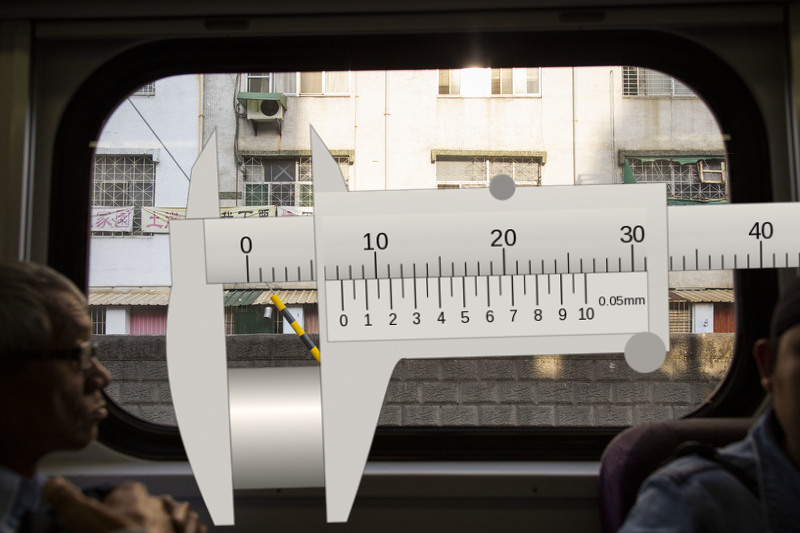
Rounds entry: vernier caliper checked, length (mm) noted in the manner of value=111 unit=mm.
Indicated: value=7.3 unit=mm
